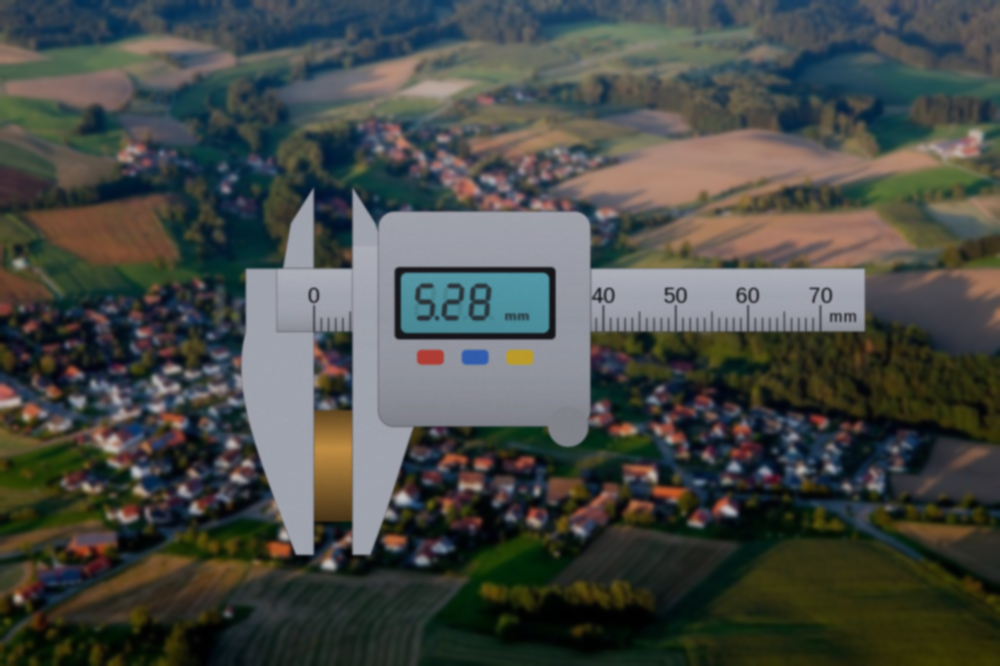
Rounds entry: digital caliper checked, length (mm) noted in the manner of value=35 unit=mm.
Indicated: value=5.28 unit=mm
